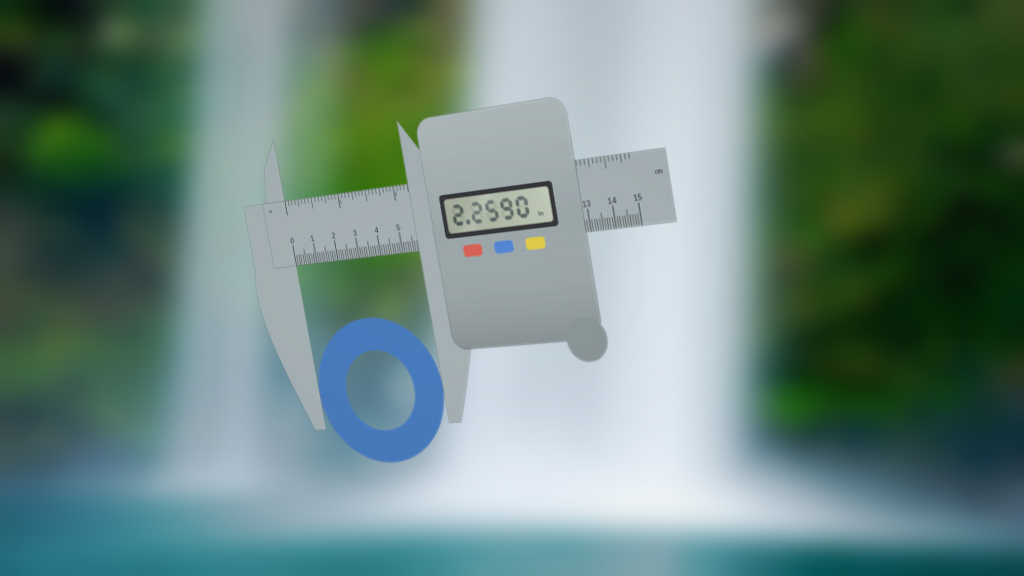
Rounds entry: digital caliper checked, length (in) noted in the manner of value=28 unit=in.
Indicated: value=2.2590 unit=in
